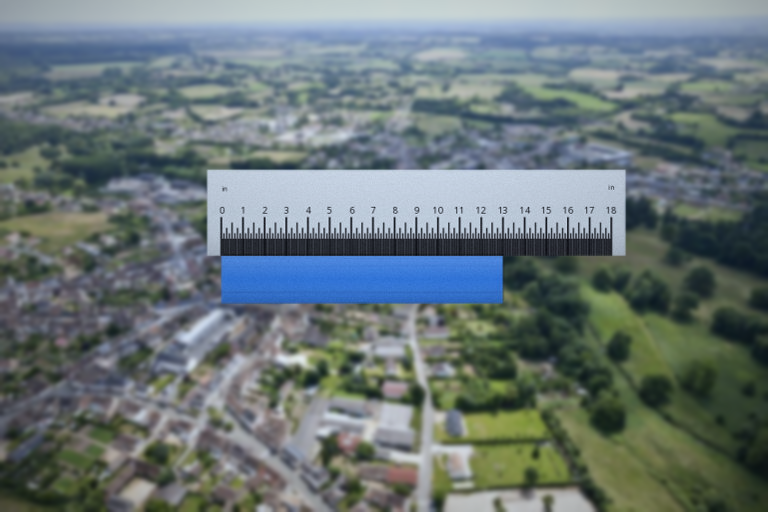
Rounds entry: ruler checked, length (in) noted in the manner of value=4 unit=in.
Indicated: value=13 unit=in
